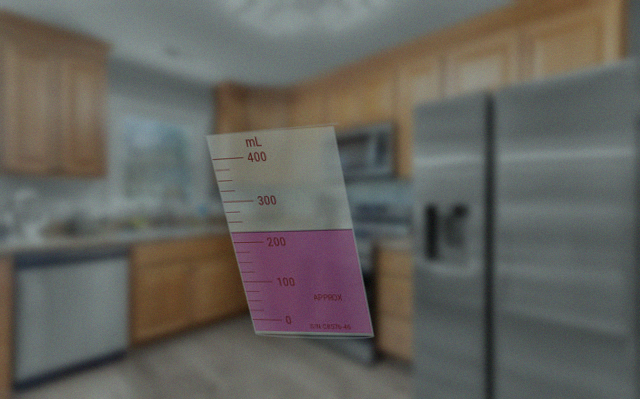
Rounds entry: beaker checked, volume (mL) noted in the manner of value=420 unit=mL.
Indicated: value=225 unit=mL
